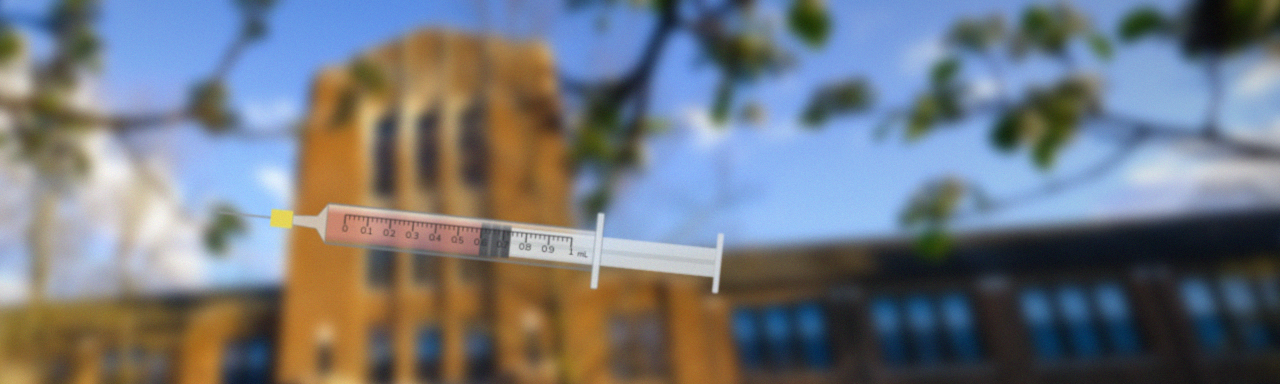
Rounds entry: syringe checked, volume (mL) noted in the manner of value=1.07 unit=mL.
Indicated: value=0.6 unit=mL
